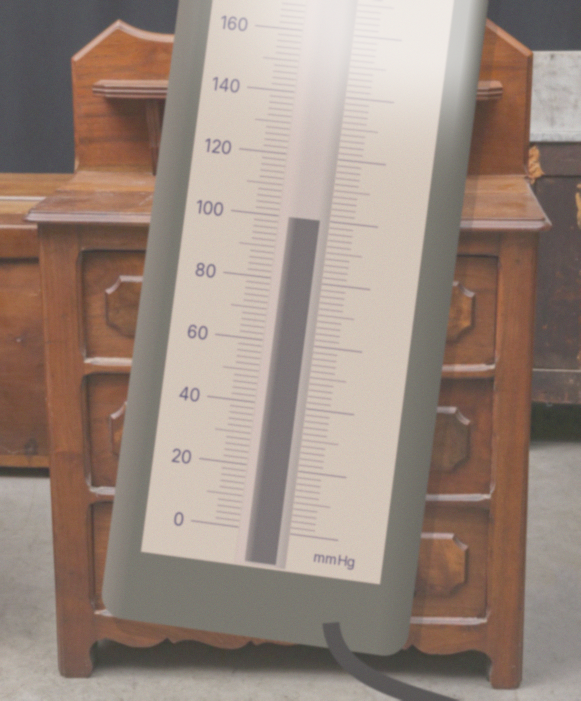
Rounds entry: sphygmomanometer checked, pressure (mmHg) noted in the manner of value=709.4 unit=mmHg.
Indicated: value=100 unit=mmHg
